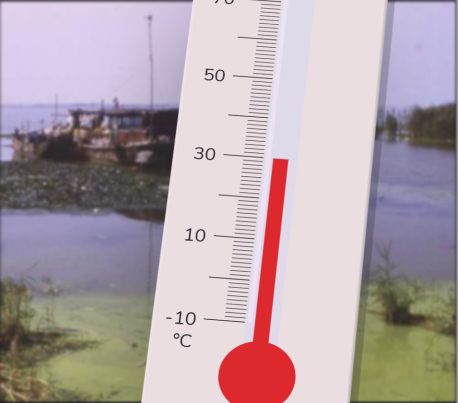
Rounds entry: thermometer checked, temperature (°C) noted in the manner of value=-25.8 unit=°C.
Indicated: value=30 unit=°C
